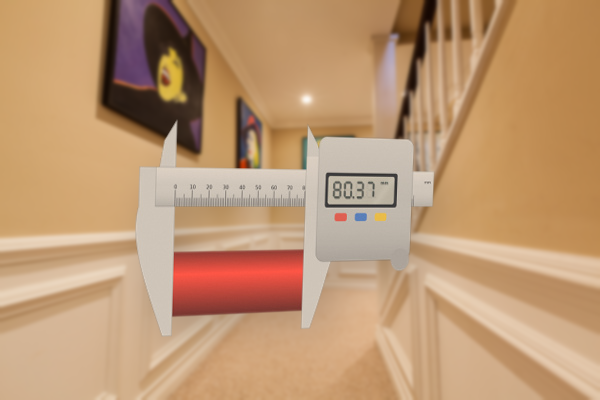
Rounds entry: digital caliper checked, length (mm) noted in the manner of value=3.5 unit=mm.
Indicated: value=80.37 unit=mm
